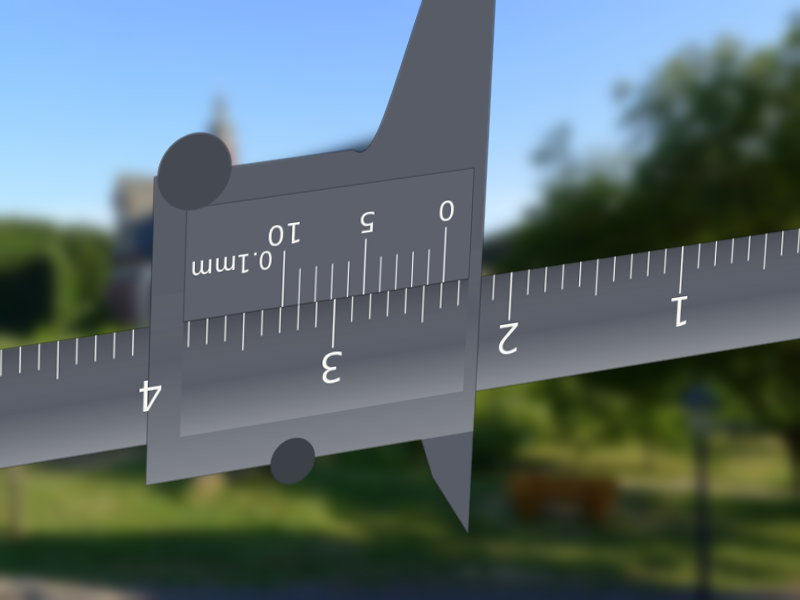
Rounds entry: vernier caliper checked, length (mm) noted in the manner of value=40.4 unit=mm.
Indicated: value=23.9 unit=mm
